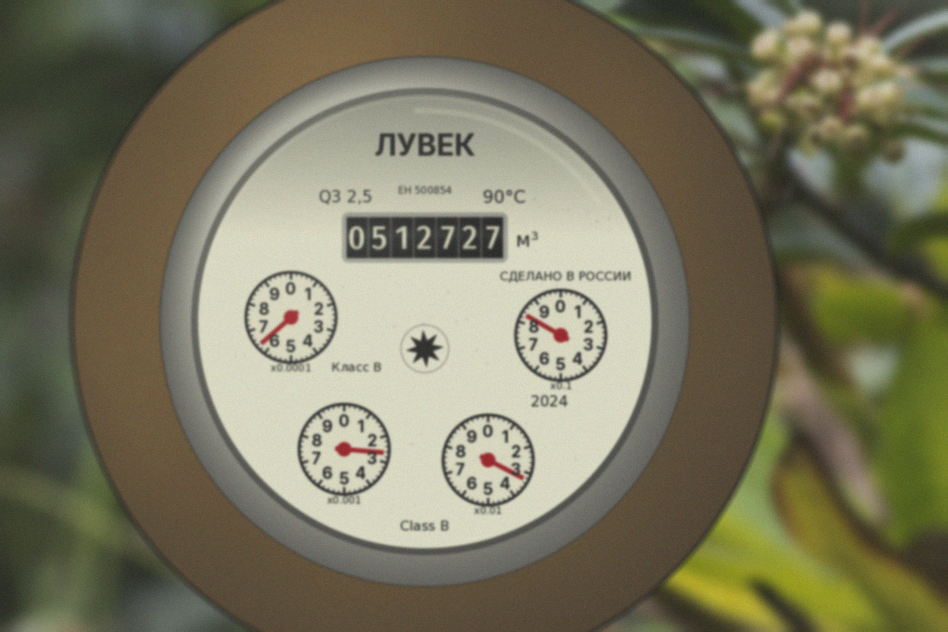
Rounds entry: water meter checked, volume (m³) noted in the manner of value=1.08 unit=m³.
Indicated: value=512727.8326 unit=m³
